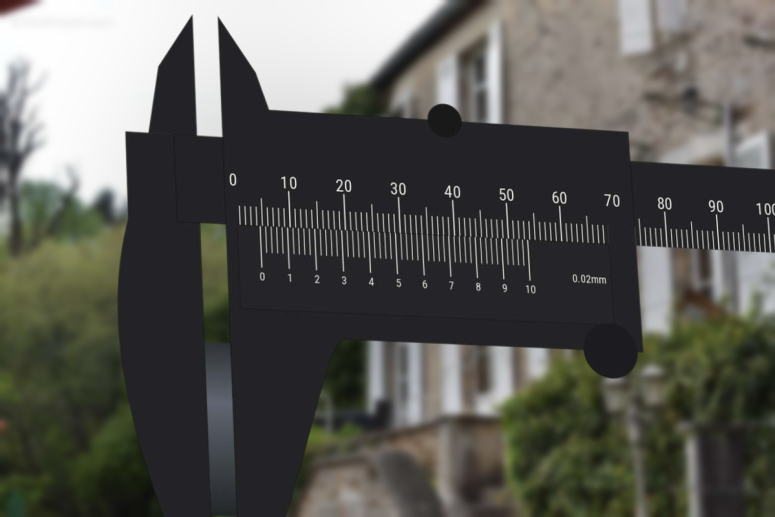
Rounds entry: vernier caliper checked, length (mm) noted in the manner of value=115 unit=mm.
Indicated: value=4.6 unit=mm
